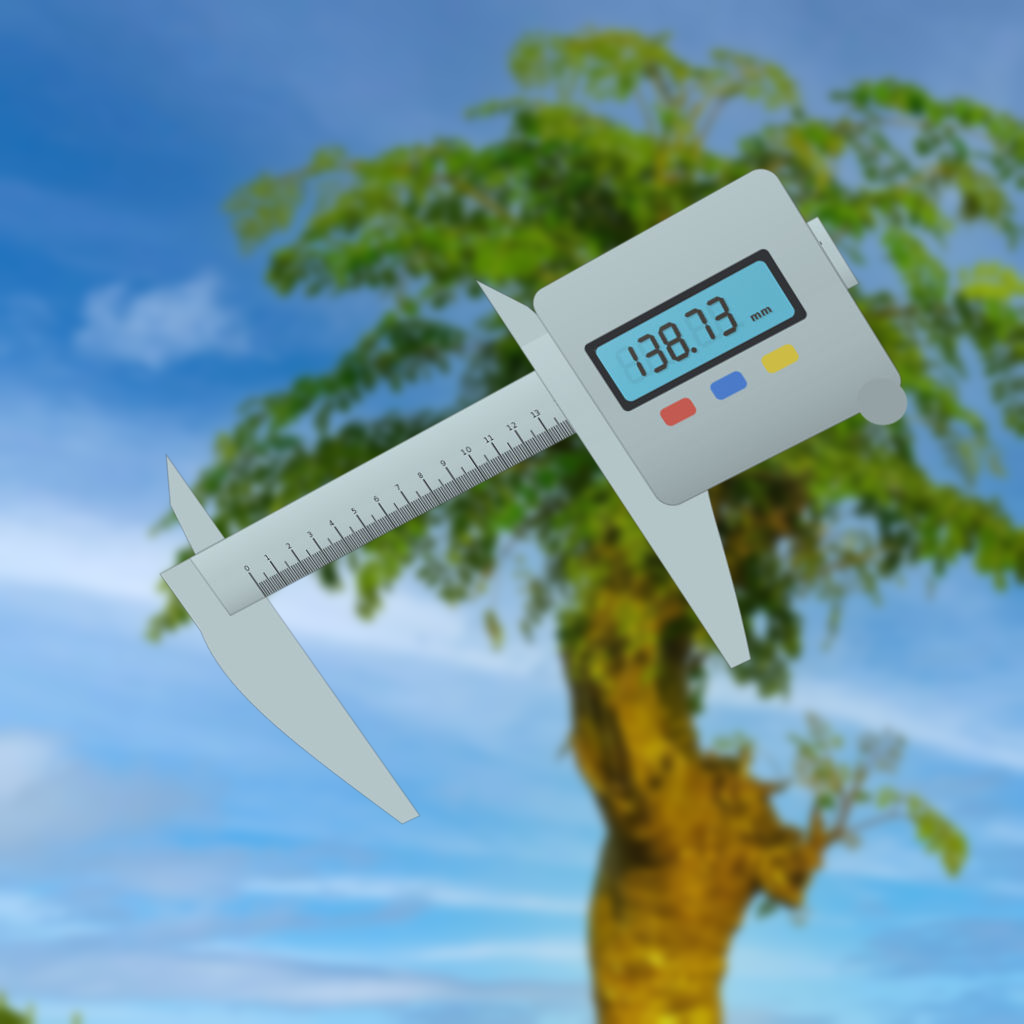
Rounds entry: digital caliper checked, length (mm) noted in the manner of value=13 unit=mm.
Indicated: value=138.73 unit=mm
